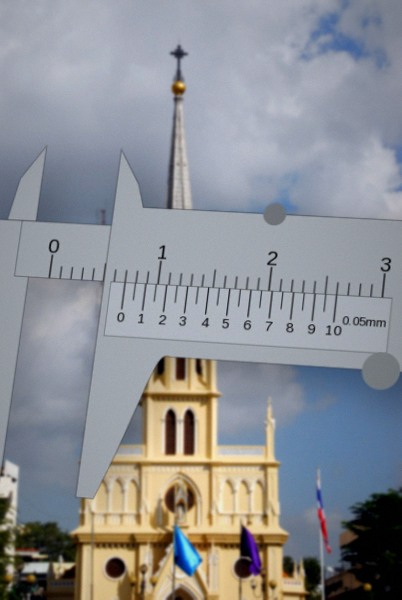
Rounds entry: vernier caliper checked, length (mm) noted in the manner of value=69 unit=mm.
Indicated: value=7.0 unit=mm
